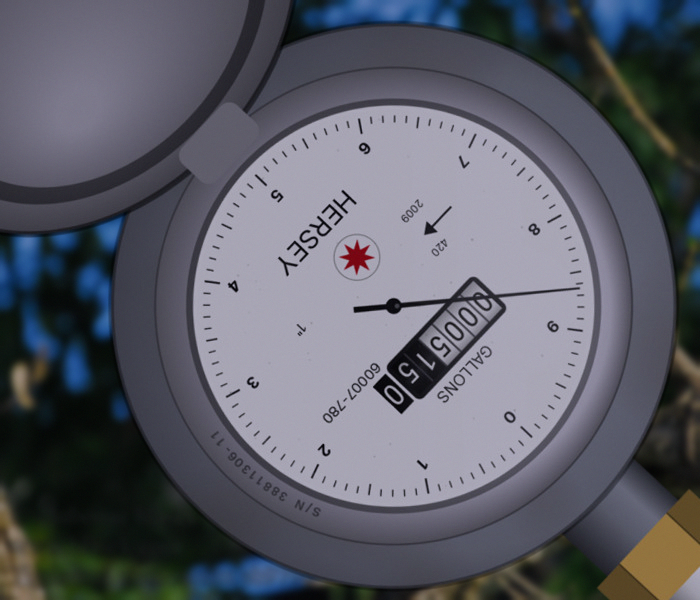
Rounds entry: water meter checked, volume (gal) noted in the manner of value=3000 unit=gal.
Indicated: value=5148.6 unit=gal
